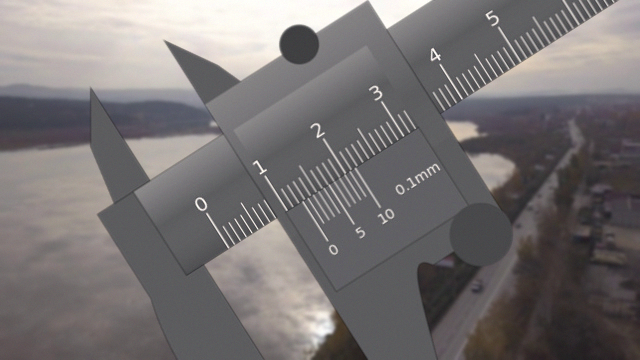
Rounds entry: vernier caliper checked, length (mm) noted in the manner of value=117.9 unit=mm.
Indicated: value=12.6 unit=mm
